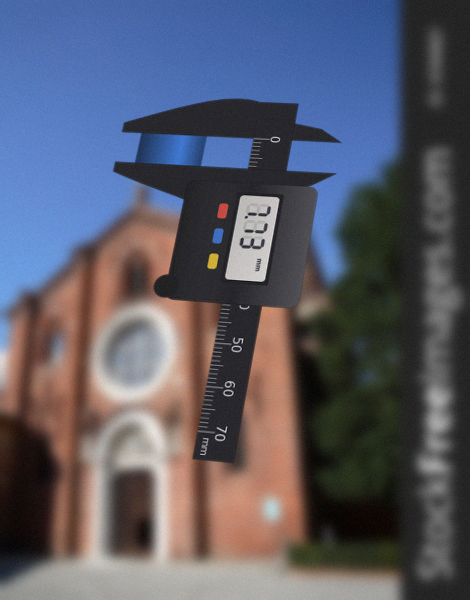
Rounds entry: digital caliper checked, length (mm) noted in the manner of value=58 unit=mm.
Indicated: value=7.73 unit=mm
